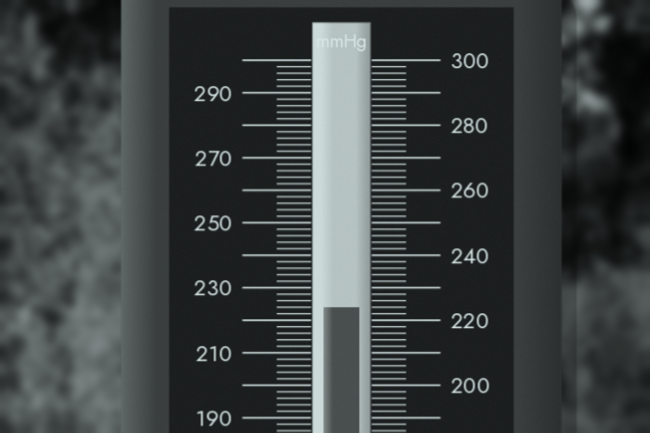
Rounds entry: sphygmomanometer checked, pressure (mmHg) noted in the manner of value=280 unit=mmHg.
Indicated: value=224 unit=mmHg
